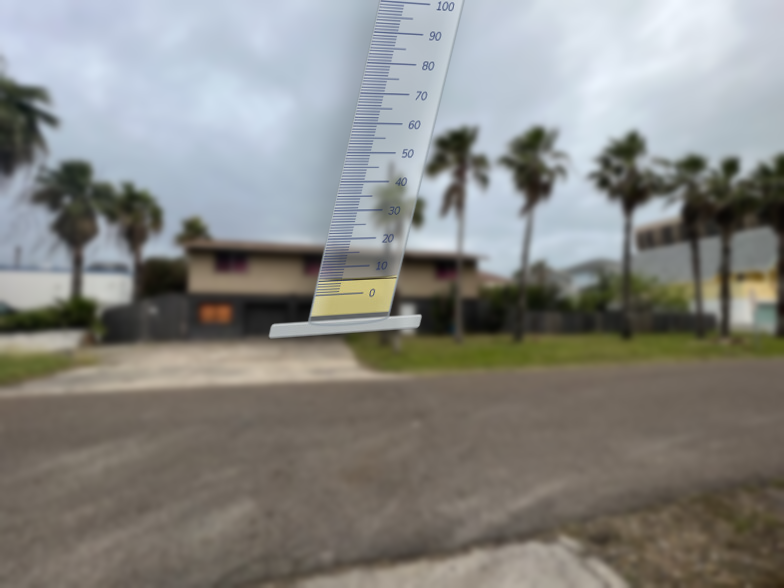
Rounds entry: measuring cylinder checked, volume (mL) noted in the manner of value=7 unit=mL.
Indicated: value=5 unit=mL
